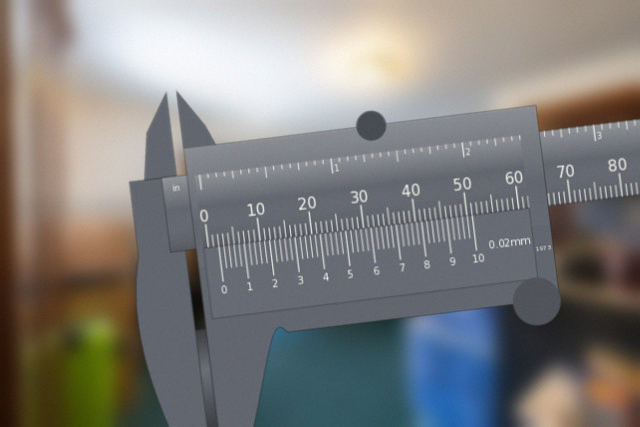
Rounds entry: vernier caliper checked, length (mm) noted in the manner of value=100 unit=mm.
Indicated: value=2.0 unit=mm
